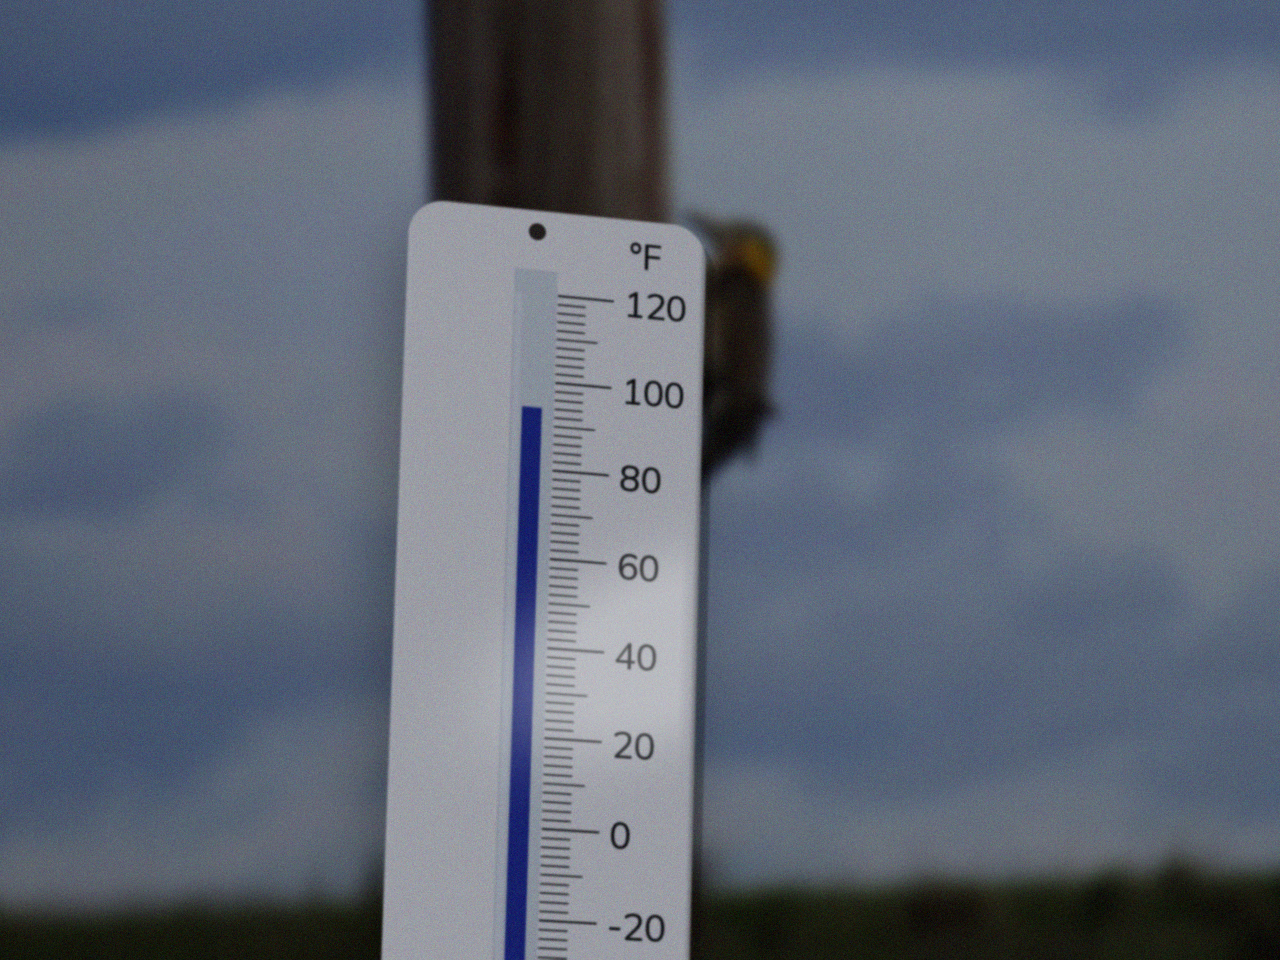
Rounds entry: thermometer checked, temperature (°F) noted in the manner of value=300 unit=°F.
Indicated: value=94 unit=°F
